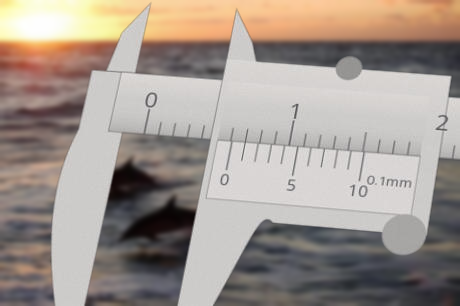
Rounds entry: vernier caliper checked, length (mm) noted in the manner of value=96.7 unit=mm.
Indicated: value=6.1 unit=mm
